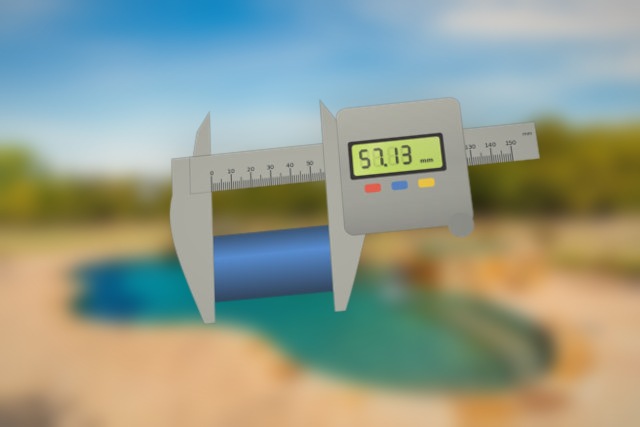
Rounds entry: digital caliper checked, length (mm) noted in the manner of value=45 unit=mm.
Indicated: value=57.13 unit=mm
